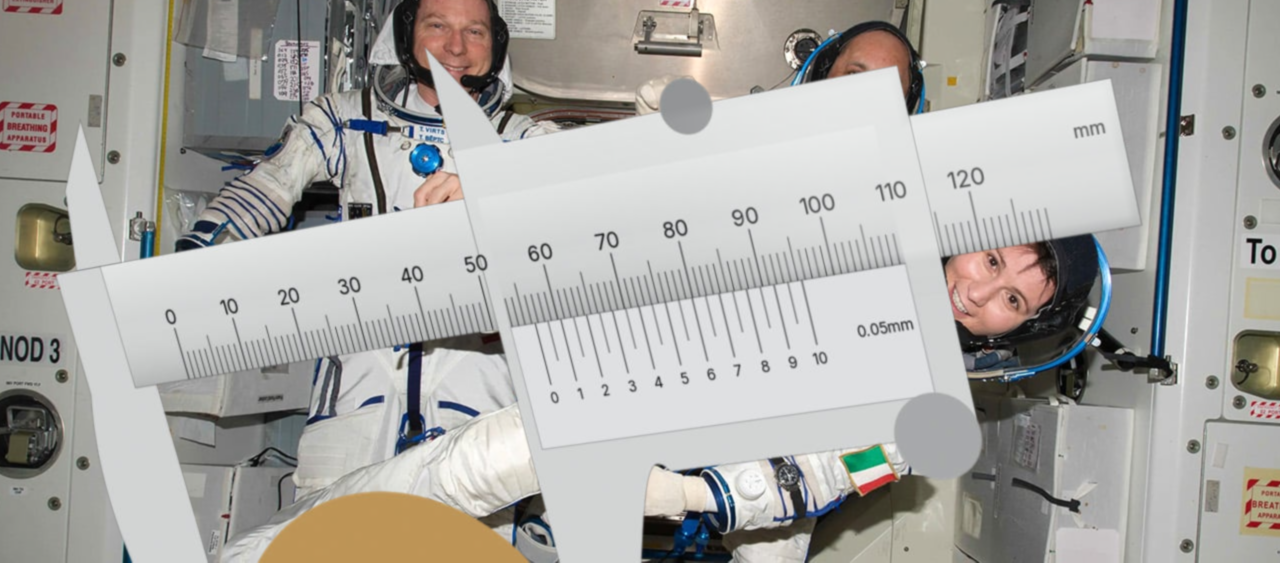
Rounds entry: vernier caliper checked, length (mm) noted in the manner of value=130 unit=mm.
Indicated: value=56.5 unit=mm
